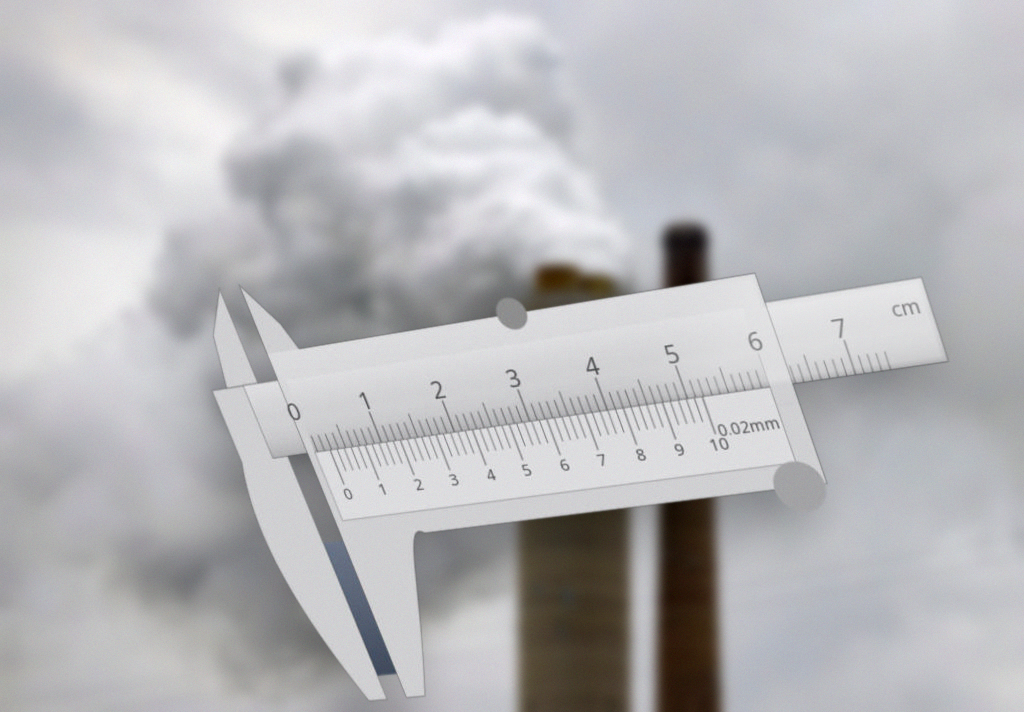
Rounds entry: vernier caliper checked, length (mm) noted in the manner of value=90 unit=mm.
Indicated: value=2.8 unit=mm
